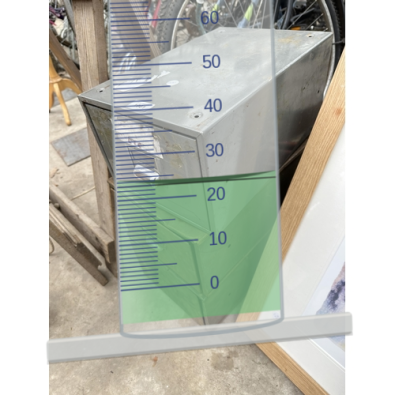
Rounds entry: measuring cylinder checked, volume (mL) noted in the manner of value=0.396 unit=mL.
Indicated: value=23 unit=mL
